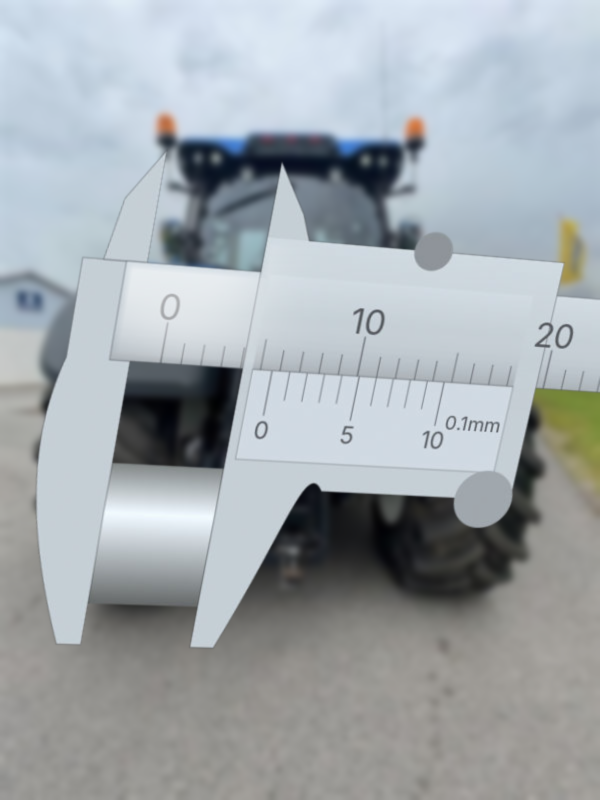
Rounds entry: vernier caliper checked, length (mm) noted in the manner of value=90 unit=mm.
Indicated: value=5.6 unit=mm
